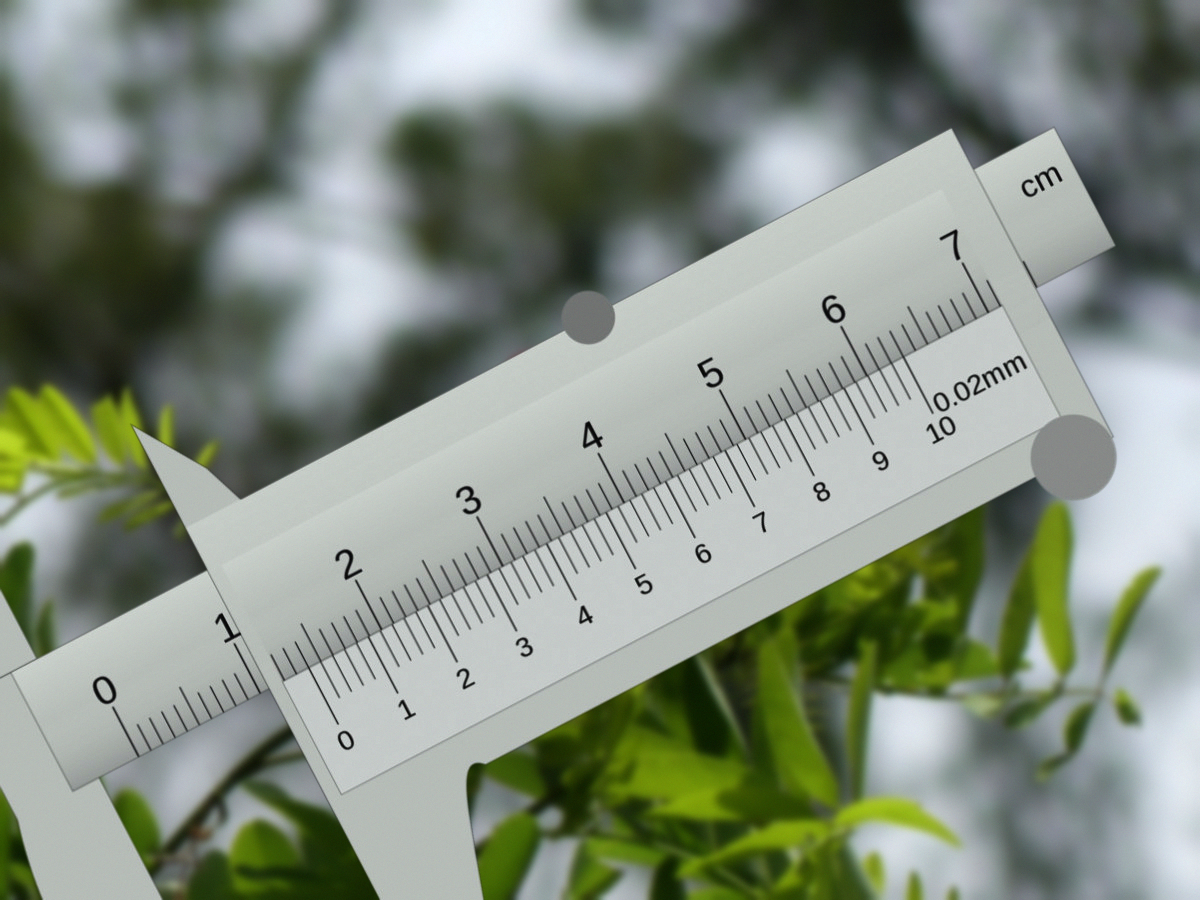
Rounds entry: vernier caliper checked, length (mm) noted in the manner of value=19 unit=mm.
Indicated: value=14.0 unit=mm
